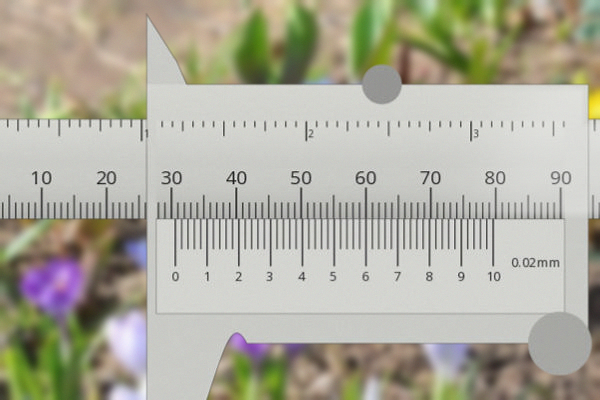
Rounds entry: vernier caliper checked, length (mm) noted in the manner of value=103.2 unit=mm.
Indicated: value=30.6 unit=mm
